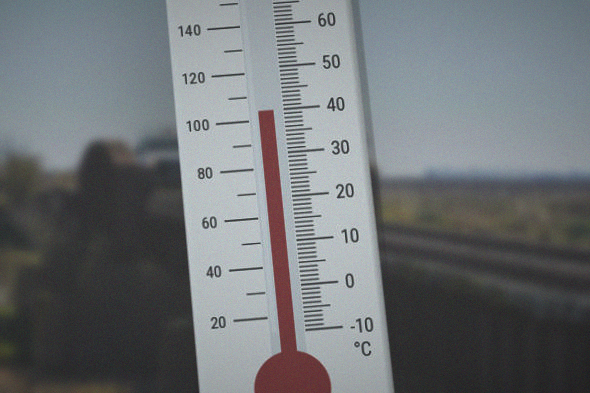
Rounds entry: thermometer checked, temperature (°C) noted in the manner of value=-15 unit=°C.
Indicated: value=40 unit=°C
